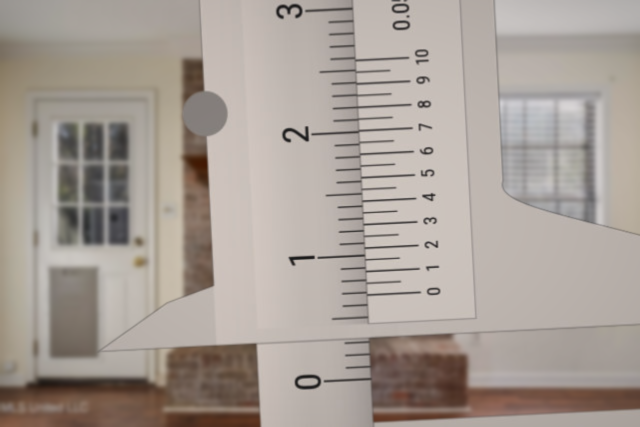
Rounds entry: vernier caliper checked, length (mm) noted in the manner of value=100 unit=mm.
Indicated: value=6.8 unit=mm
